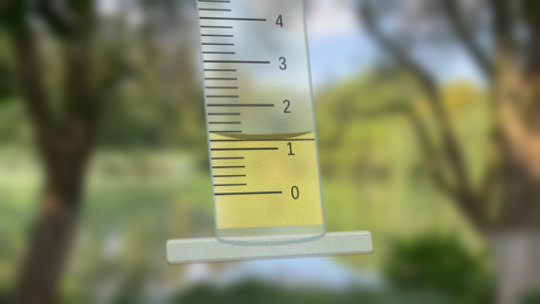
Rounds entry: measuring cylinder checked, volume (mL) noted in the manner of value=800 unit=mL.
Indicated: value=1.2 unit=mL
